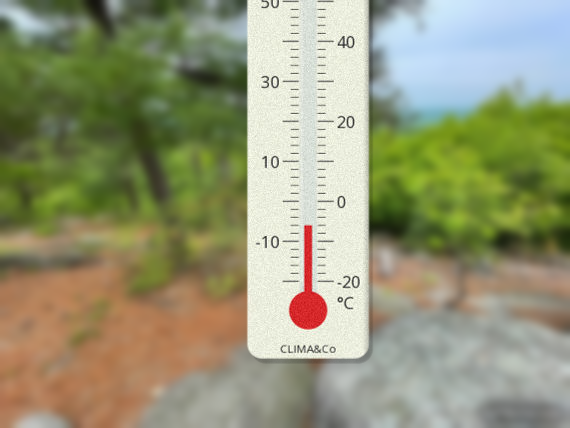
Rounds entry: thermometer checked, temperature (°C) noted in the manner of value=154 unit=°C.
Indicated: value=-6 unit=°C
